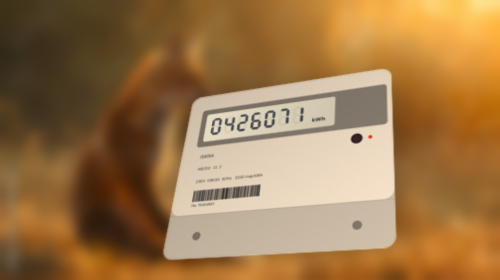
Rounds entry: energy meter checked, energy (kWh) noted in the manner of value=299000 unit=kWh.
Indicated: value=426071 unit=kWh
